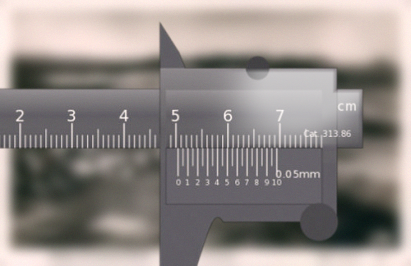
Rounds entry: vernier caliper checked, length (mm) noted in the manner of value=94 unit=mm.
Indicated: value=50.4 unit=mm
